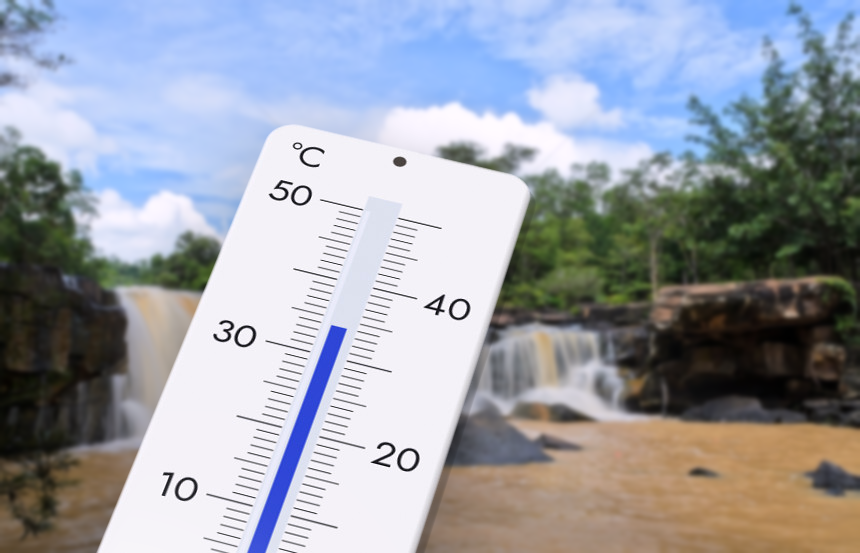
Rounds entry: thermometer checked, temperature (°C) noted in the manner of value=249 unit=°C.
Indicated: value=34 unit=°C
